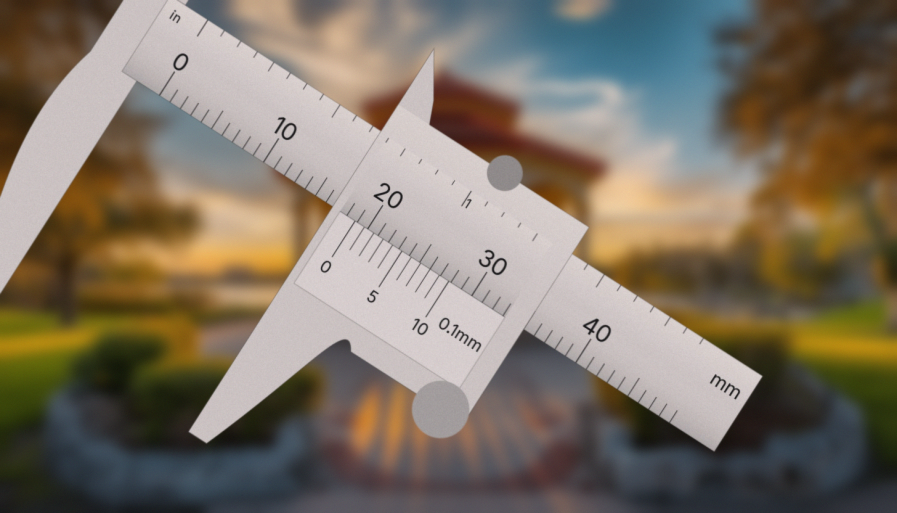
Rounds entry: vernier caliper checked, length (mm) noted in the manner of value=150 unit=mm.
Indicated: value=18.8 unit=mm
